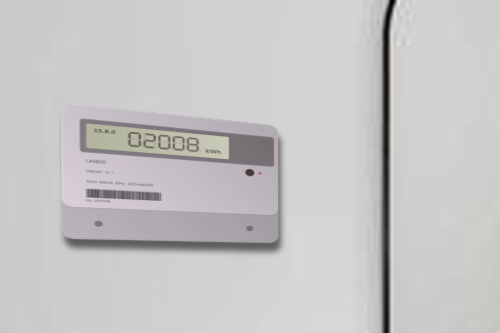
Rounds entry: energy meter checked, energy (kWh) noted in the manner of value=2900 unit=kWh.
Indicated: value=2008 unit=kWh
